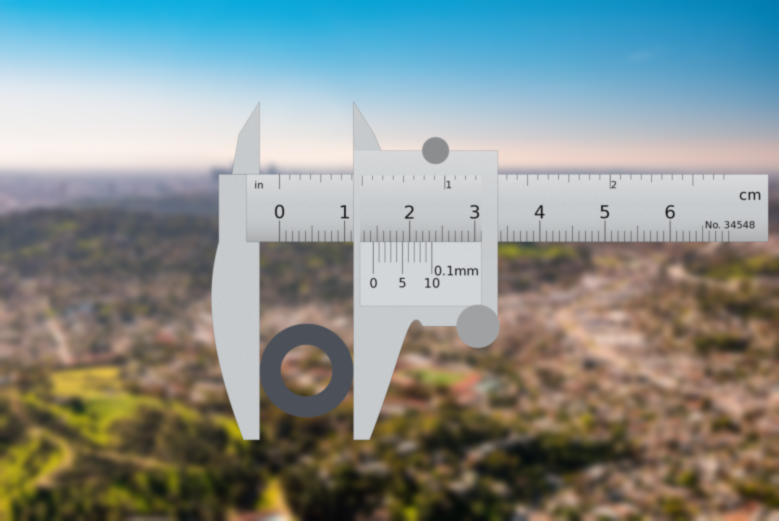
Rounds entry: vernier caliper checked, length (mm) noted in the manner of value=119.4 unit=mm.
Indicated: value=14.4 unit=mm
